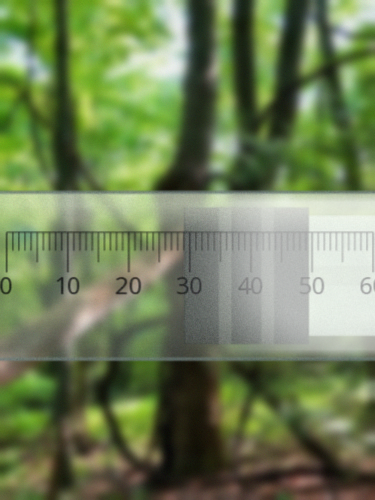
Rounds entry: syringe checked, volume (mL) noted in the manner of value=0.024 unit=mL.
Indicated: value=29 unit=mL
